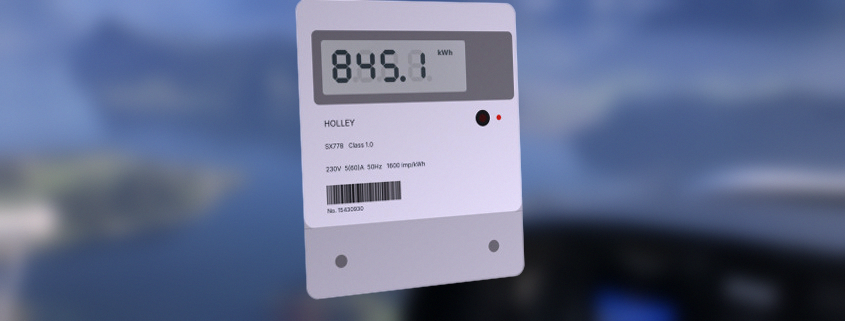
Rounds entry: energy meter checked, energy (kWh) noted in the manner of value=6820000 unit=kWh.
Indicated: value=845.1 unit=kWh
